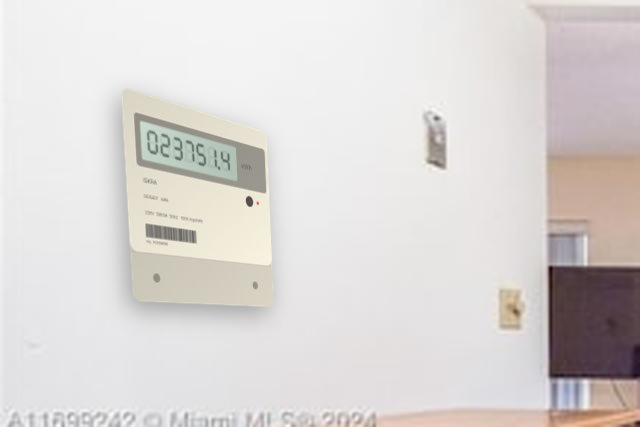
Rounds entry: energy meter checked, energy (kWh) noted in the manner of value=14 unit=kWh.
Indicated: value=23751.4 unit=kWh
